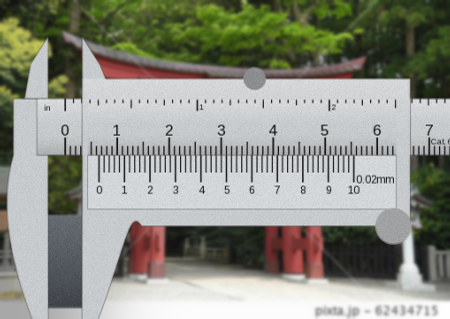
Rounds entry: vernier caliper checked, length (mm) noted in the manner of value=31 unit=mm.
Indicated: value=6.5 unit=mm
